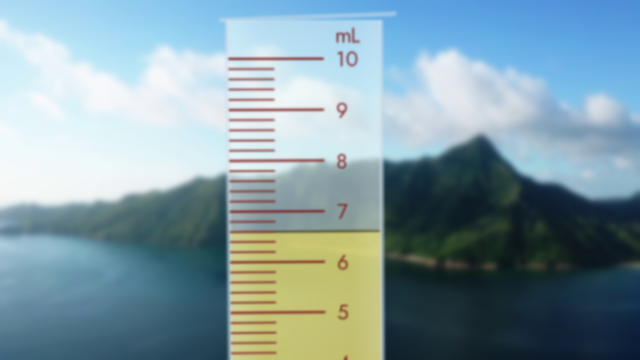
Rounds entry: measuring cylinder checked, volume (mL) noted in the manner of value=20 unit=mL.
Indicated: value=6.6 unit=mL
